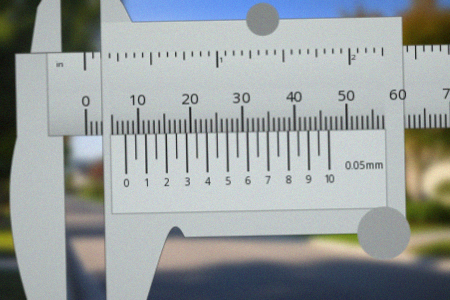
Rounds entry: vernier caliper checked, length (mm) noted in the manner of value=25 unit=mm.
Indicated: value=7.5 unit=mm
